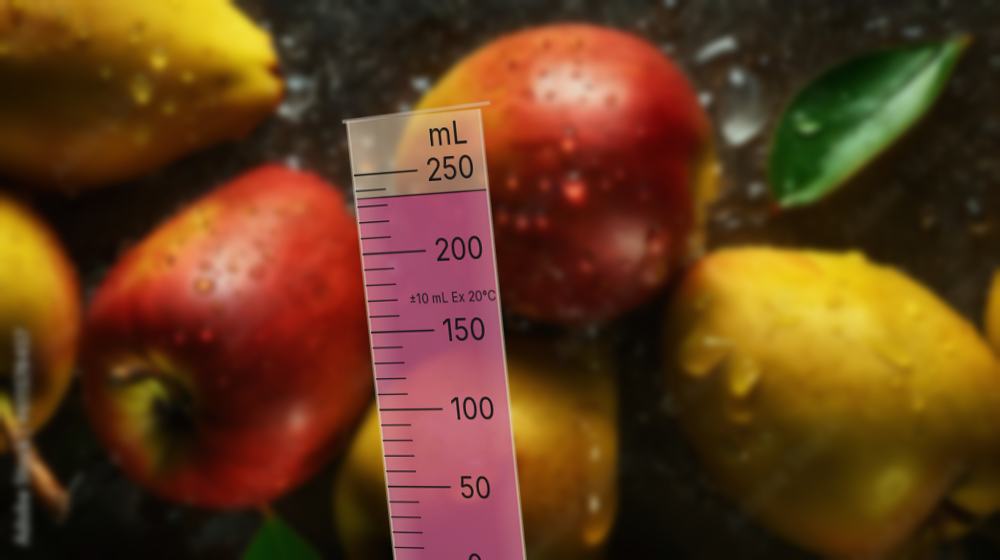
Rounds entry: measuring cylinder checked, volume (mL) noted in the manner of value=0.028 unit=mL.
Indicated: value=235 unit=mL
